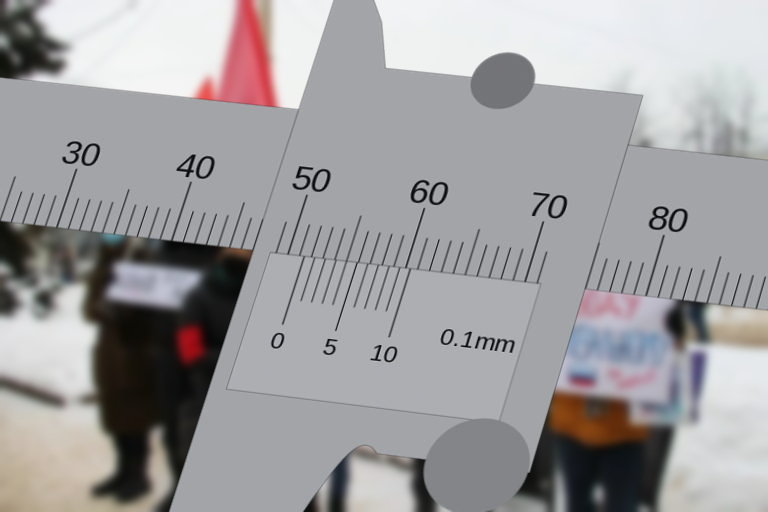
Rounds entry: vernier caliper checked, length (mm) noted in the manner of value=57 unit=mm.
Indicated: value=51.4 unit=mm
